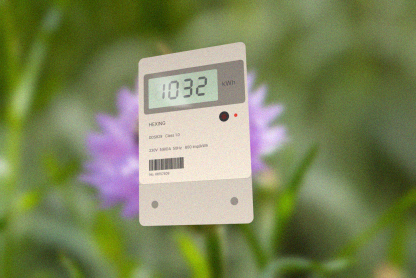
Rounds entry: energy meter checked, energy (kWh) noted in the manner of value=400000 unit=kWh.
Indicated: value=1032 unit=kWh
